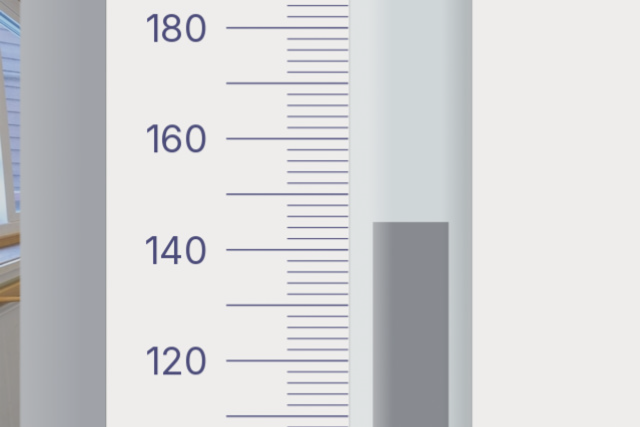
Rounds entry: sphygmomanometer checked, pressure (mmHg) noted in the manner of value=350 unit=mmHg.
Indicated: value=145 unit=mmHg
